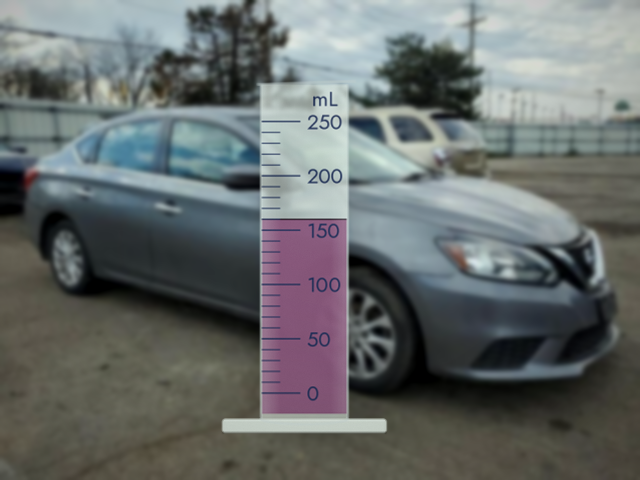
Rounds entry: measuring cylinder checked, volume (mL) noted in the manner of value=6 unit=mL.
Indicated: value=160 unit=mL
